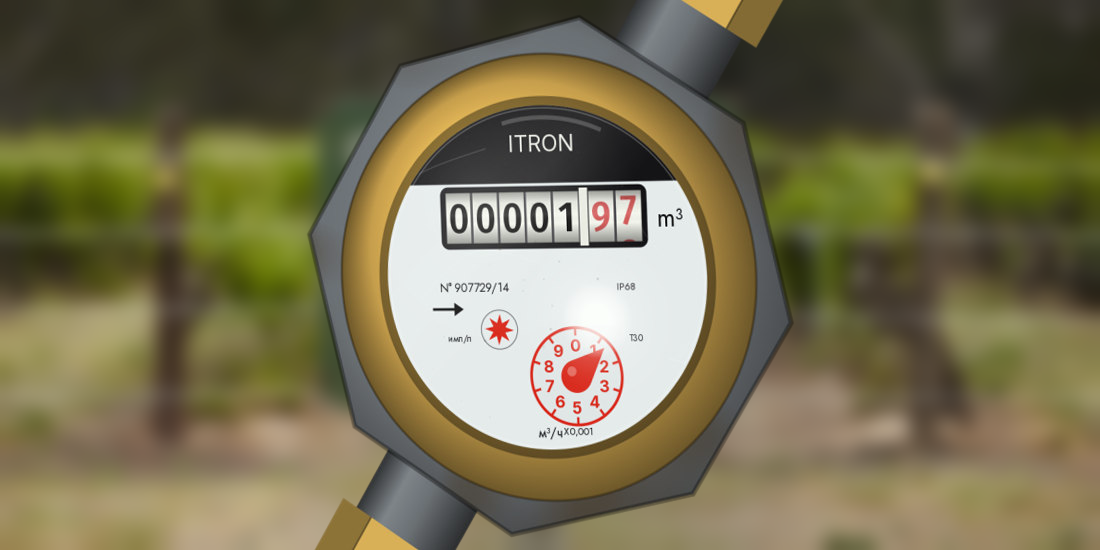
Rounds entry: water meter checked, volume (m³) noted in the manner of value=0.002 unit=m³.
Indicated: value=1.971 unit=m³
